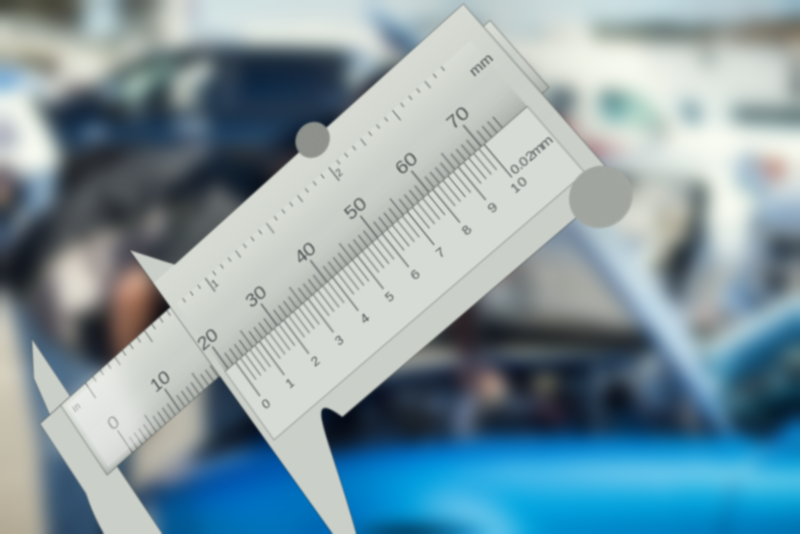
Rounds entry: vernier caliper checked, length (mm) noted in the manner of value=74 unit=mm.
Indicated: value=21.5 unit=mm
